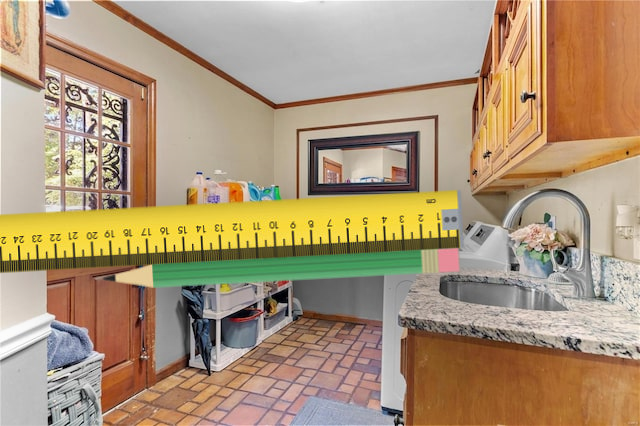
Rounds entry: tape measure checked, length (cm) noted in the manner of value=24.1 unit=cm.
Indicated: value=19.5 unit=cm
